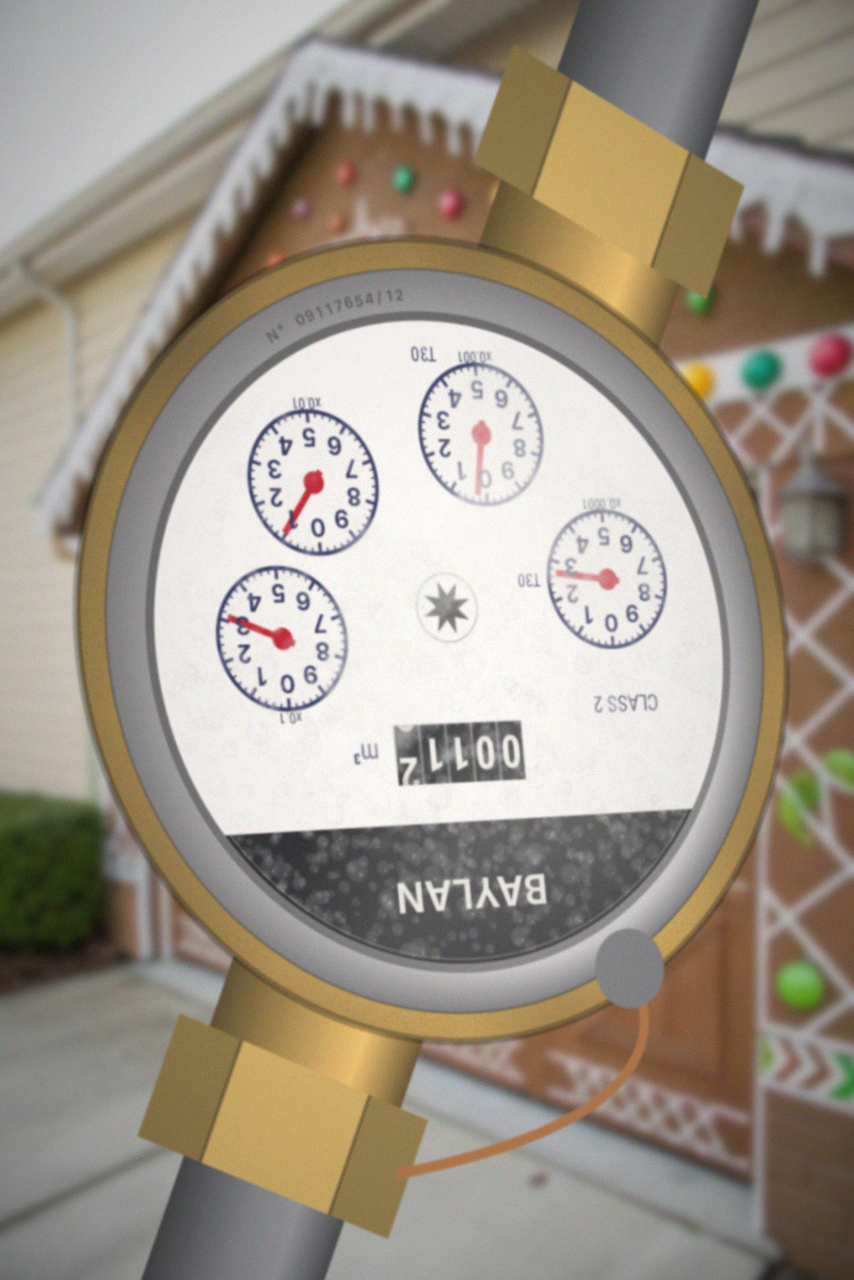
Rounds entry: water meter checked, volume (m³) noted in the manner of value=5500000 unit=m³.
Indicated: value=112.3102 unit=m³
